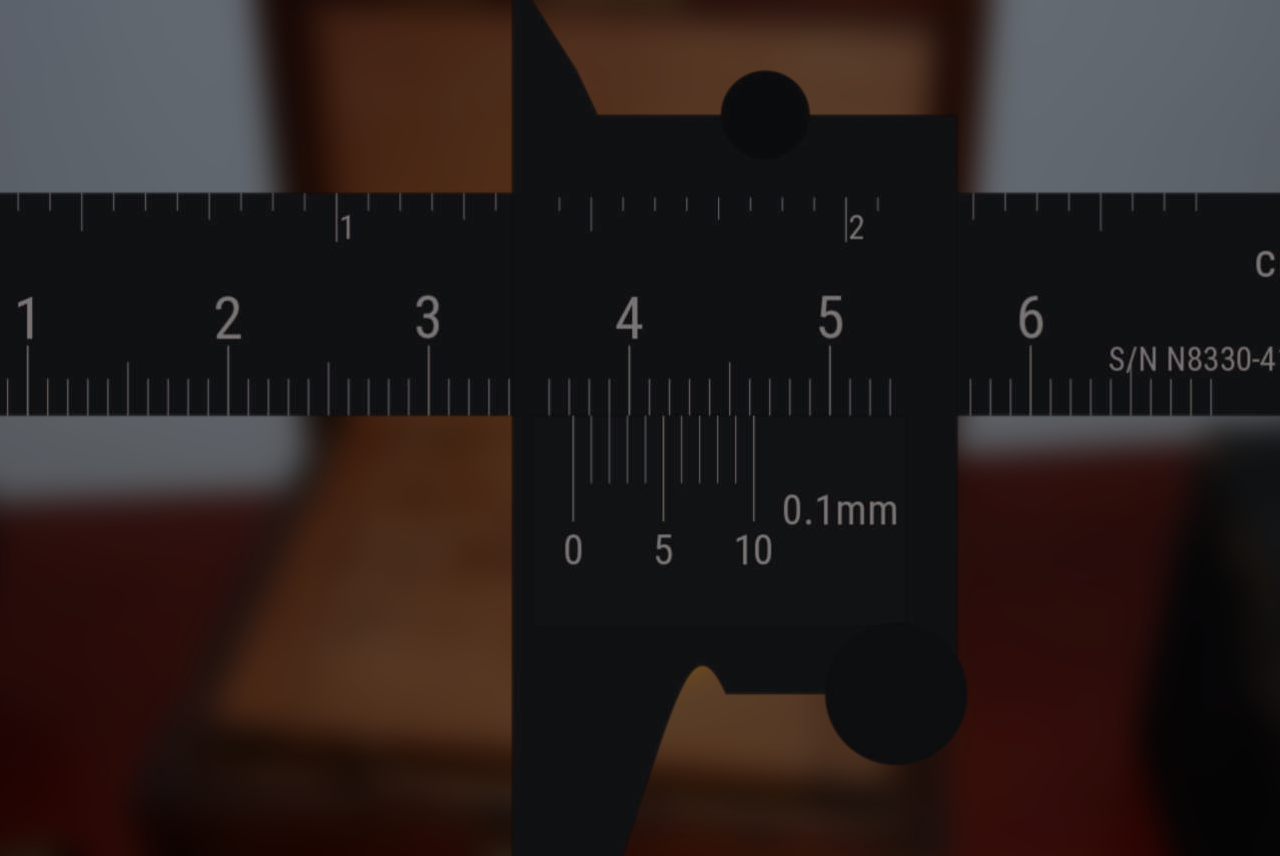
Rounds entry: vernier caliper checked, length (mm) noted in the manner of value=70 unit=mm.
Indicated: value=37.2 unit=mm
